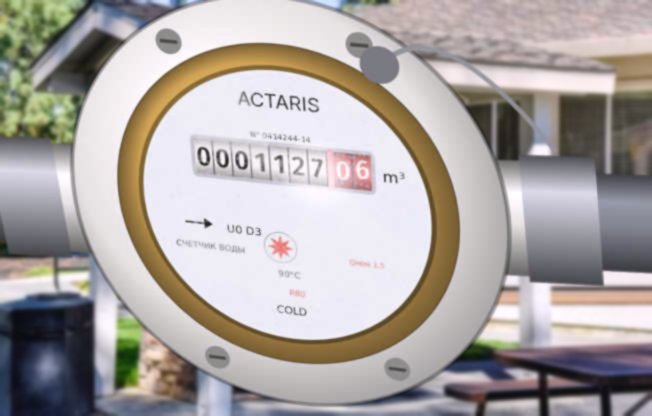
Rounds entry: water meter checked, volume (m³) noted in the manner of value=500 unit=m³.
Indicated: value=1127.06 unit=m³
